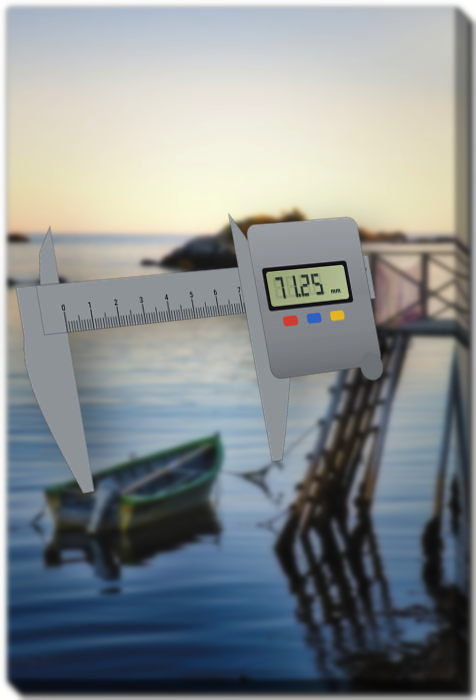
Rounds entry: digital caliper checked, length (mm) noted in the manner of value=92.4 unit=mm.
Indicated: value=71.25 unit=mm
